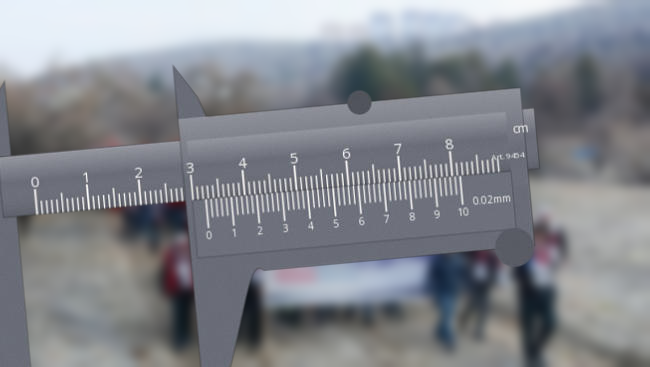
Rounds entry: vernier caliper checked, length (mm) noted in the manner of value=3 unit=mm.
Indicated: value=32.5 unit=mm
